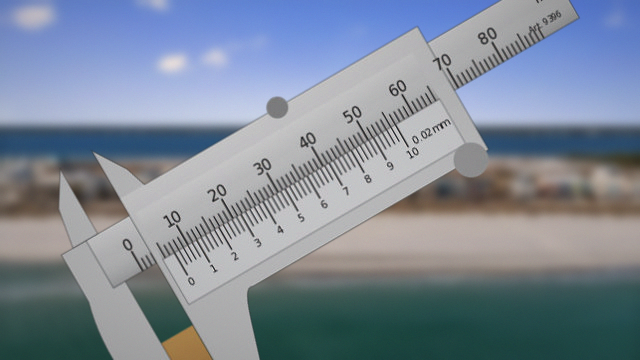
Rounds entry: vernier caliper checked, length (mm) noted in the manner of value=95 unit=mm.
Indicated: value=7.0 unit=mm
